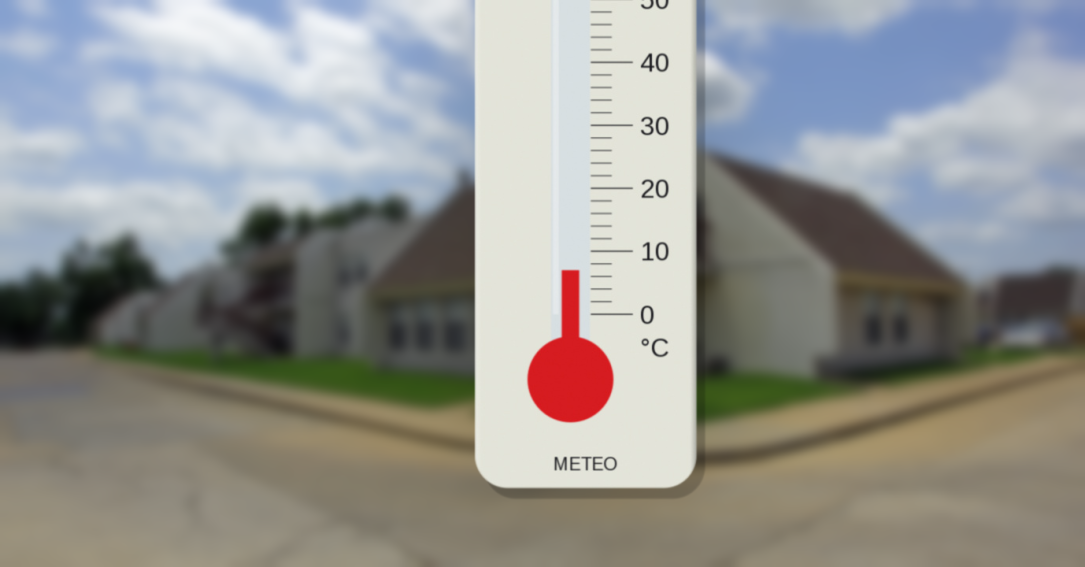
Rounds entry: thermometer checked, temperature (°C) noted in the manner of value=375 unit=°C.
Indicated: value=7 unit=°C
